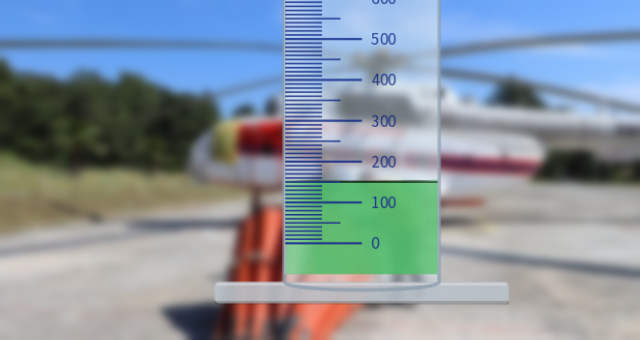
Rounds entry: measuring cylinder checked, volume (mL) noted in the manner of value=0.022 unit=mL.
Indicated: value=150 unit=mL
